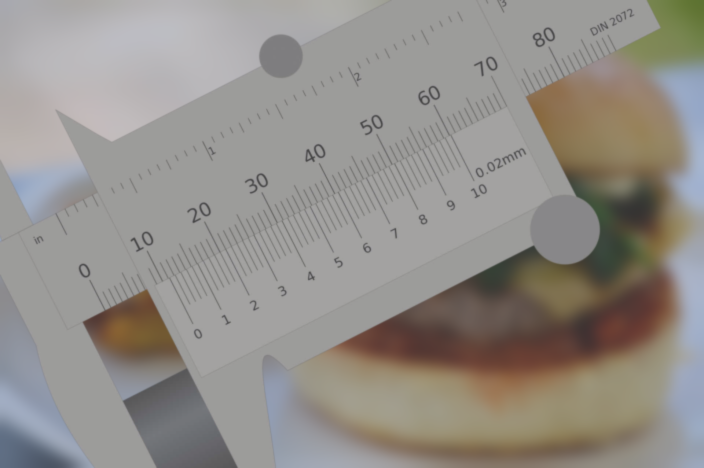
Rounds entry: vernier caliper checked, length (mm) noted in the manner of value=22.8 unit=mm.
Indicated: value=11.2 unit=mm
